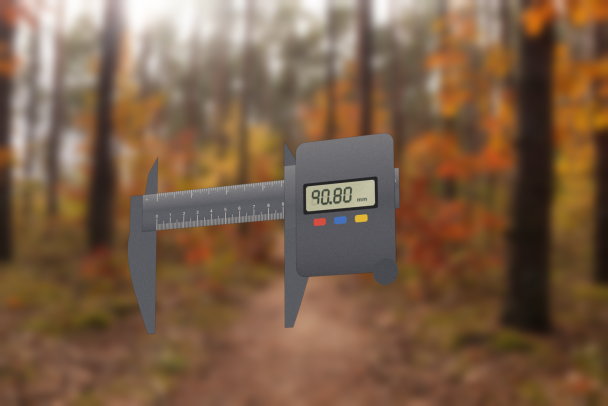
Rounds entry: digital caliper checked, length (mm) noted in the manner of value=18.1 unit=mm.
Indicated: value=90.80 unit=mm
